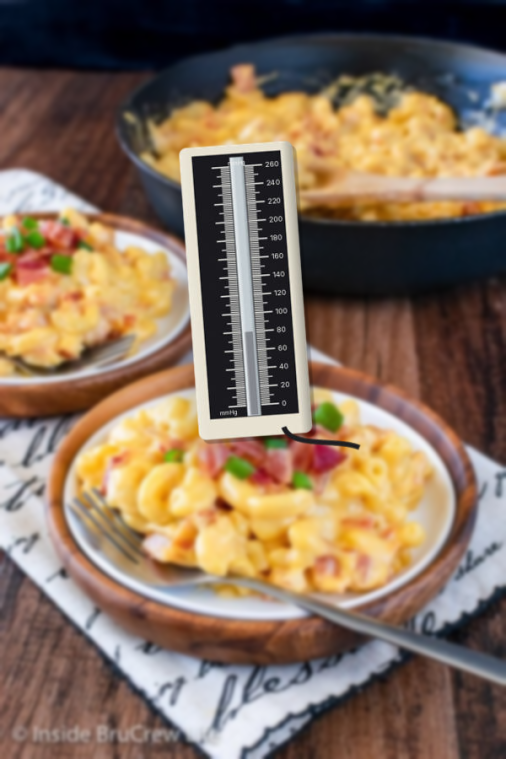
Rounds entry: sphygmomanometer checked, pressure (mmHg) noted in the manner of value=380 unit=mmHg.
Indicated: value=80 unit=mmHg
